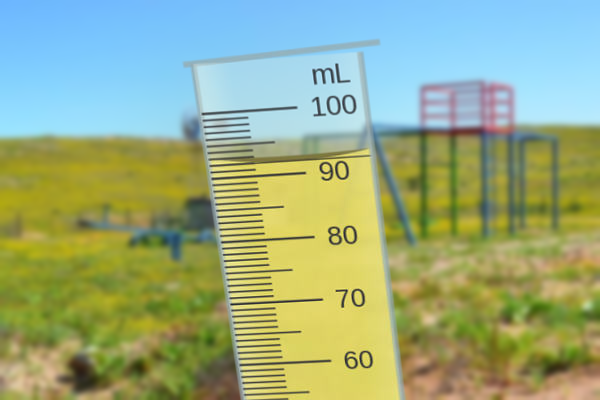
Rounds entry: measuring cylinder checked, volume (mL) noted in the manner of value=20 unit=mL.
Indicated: value=92 unit=mL
